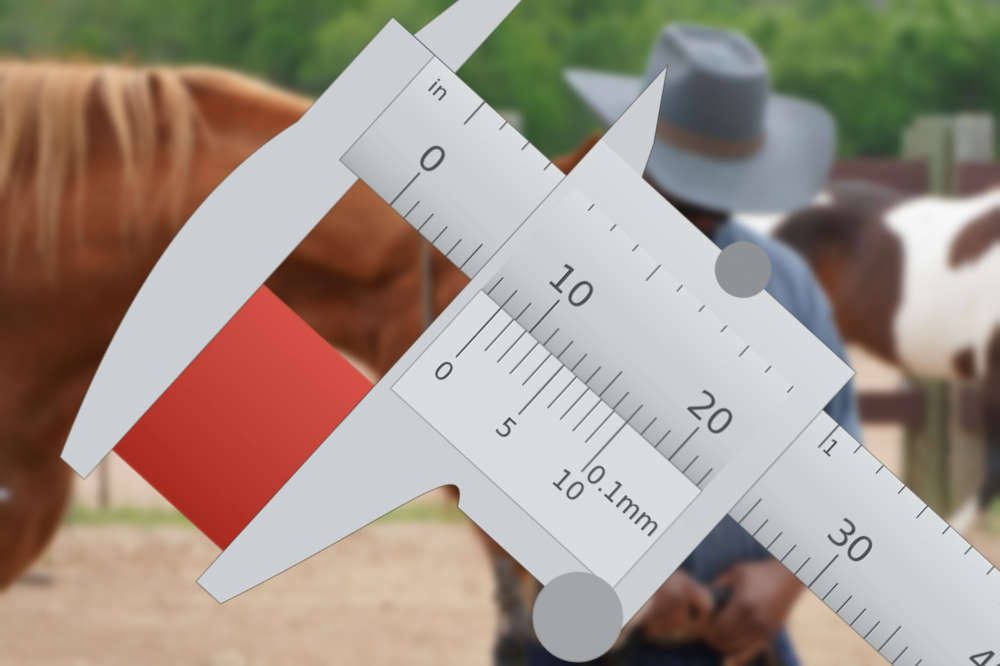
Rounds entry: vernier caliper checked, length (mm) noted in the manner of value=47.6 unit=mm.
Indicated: value=8.0 unit=mm
